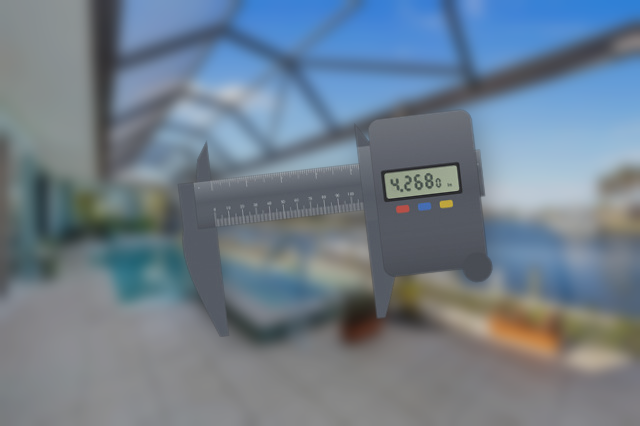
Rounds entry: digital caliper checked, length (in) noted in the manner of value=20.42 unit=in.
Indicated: value=4.2680 unit=in
